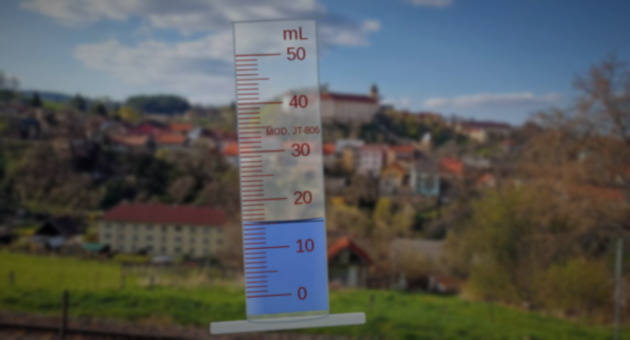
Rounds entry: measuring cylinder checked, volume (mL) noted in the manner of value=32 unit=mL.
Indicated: value=15 unit=mL
